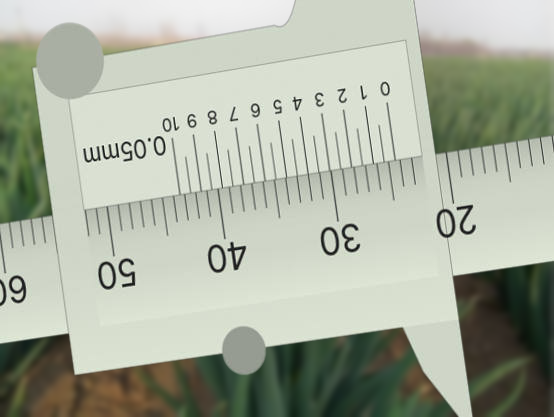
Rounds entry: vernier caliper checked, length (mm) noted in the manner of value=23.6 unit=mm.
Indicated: value=24.4 unit=mm
